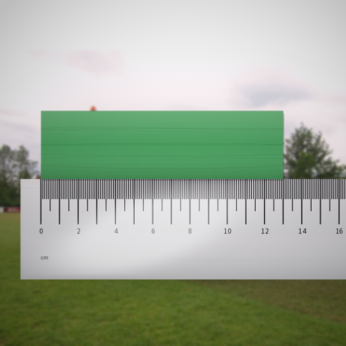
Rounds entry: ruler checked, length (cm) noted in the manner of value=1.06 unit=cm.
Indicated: value=13 unit=cm
